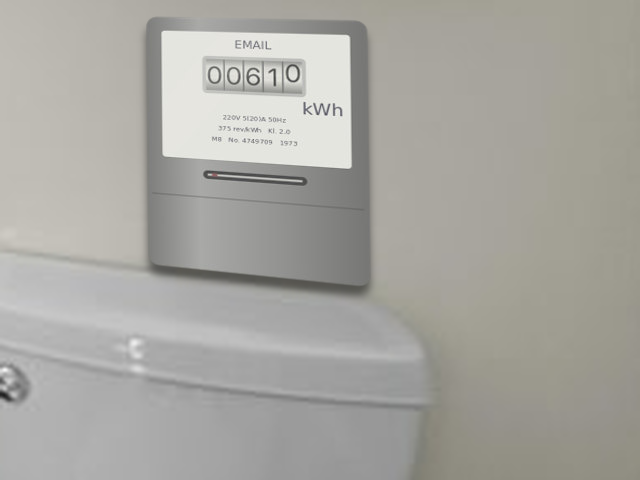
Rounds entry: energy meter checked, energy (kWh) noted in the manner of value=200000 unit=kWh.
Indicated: value=610 unit=kWh
